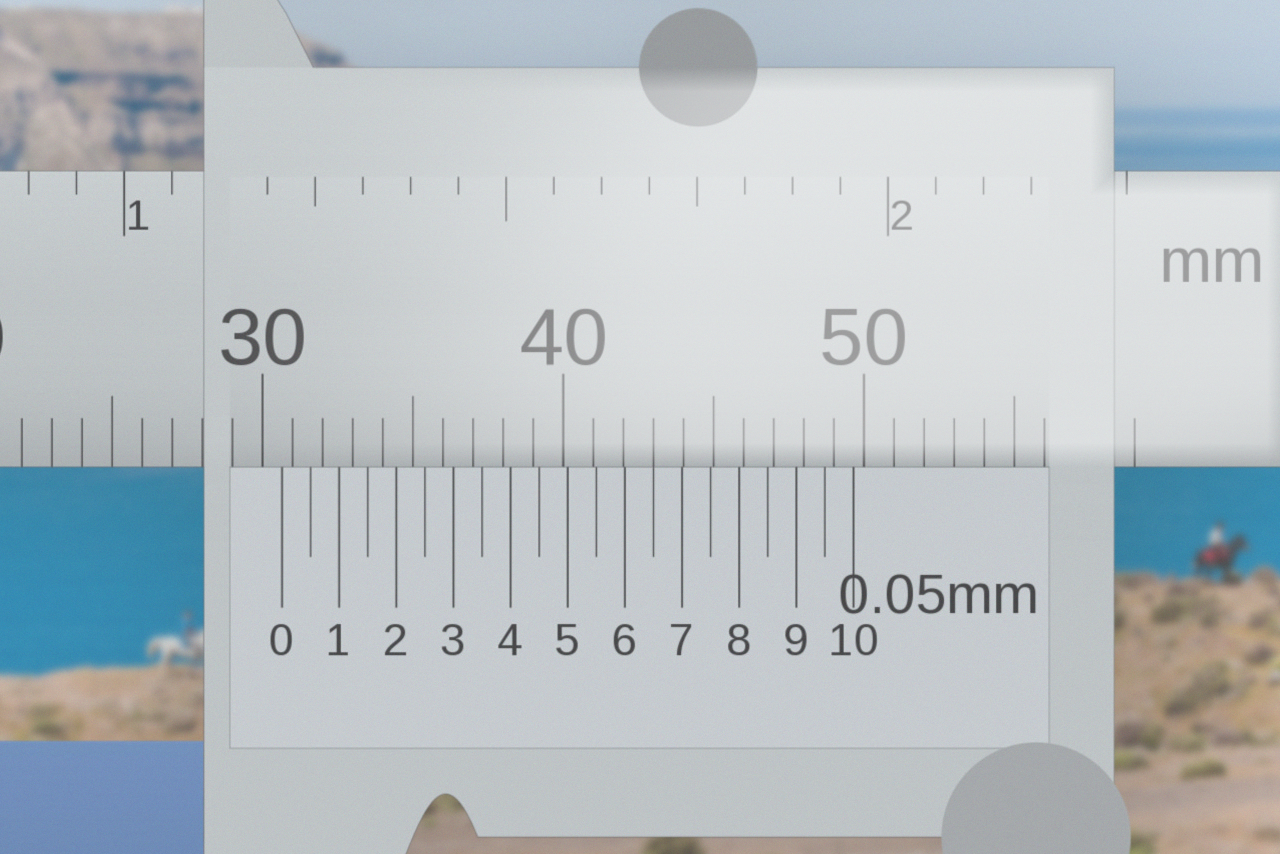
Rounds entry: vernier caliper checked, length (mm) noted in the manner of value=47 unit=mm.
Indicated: value=30.65 unit=mm
